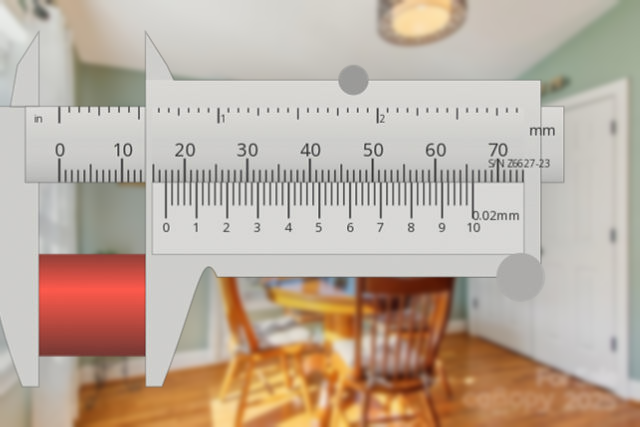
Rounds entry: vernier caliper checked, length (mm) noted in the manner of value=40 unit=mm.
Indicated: value=17.0 unit=mm
